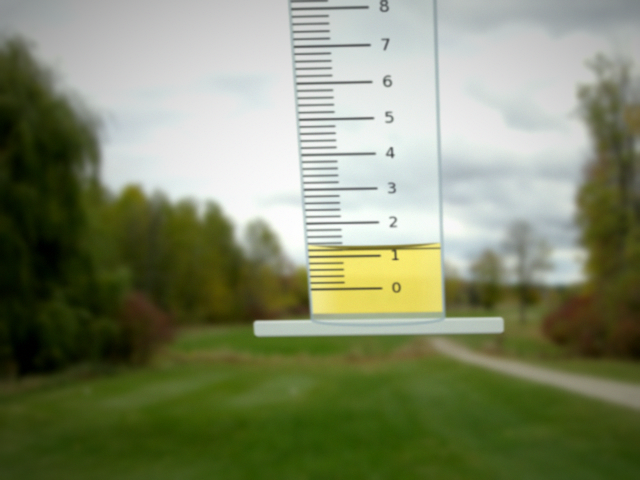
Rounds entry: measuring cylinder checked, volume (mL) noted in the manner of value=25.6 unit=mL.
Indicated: value=1.2 unit=mL
